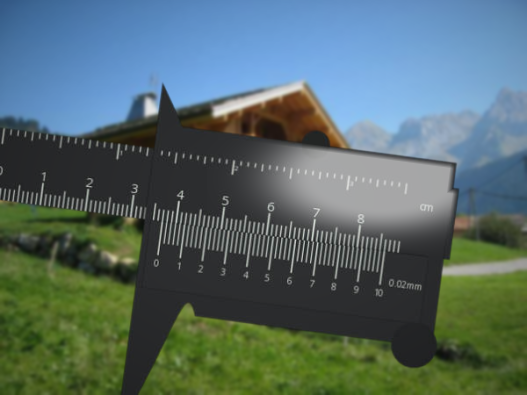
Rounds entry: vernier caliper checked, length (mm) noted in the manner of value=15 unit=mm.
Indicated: value=37.0 unit=mm
